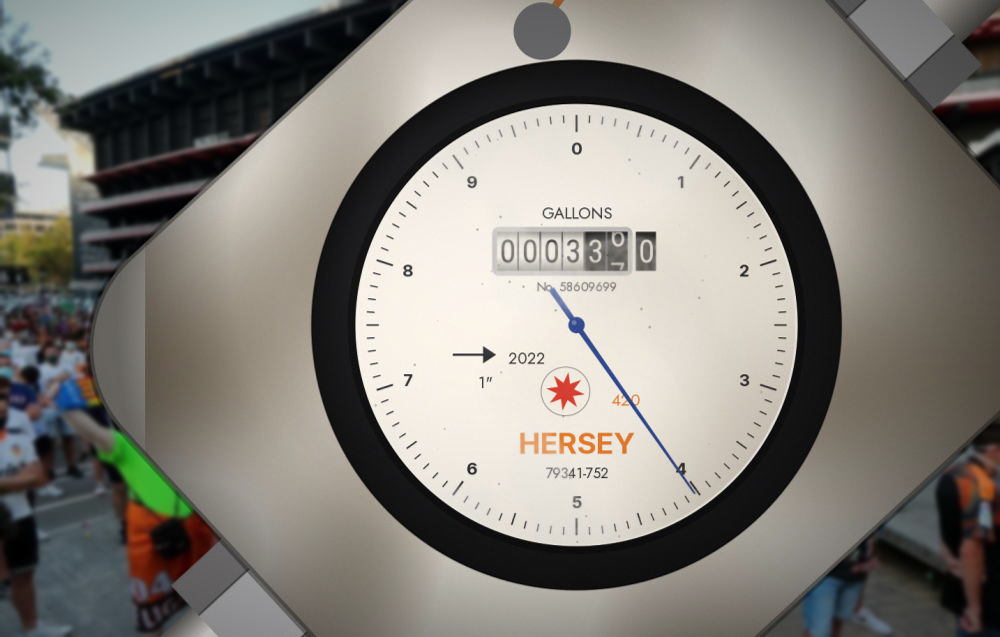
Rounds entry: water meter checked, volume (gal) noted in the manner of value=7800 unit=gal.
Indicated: value=3364.0 unit=gal
